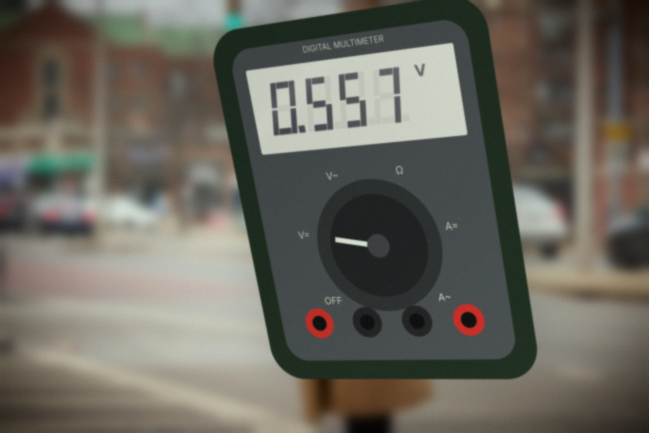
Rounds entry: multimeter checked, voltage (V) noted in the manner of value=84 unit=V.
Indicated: value=0.557 unit=V
